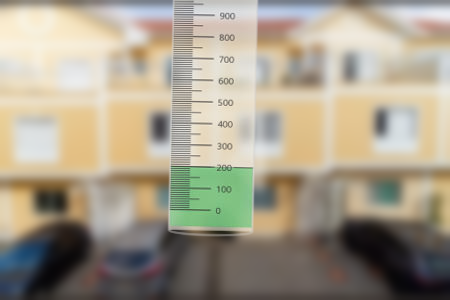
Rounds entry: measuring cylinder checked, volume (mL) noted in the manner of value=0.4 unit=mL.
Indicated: value=200 unit=mL
